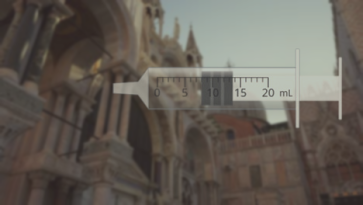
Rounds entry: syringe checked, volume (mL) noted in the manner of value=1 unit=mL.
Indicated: value=8 unit=mL
